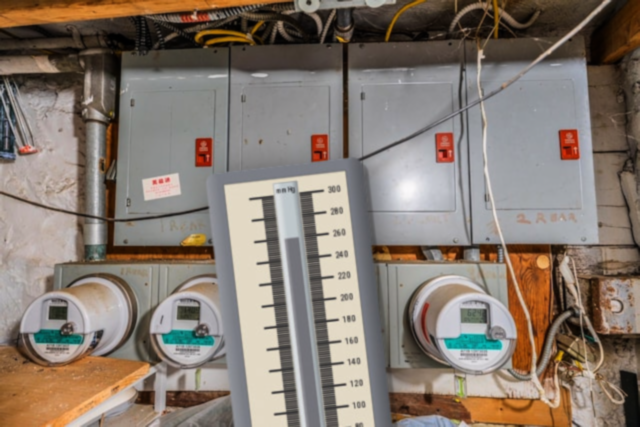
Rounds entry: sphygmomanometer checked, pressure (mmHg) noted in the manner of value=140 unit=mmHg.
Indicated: value=260 unit=mmHg
